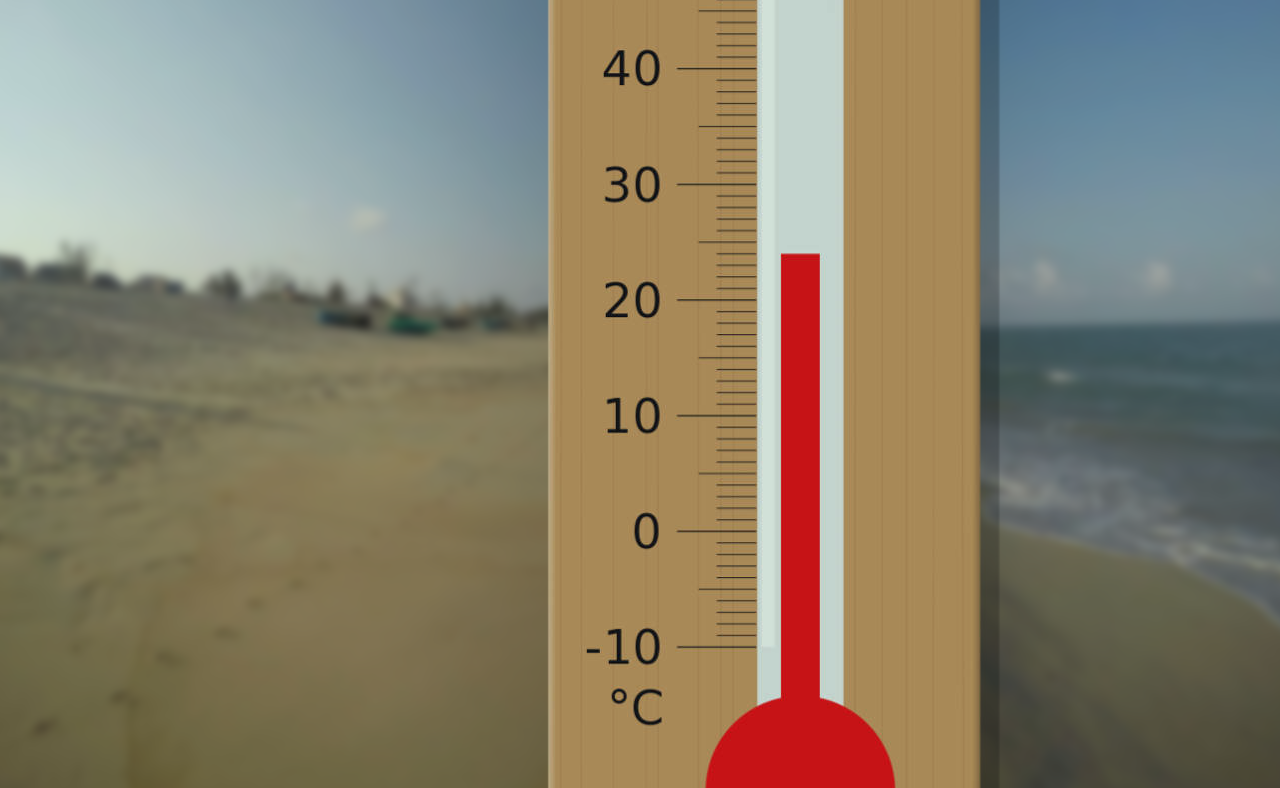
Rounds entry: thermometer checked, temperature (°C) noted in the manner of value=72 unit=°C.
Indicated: value=24 unit=°C
